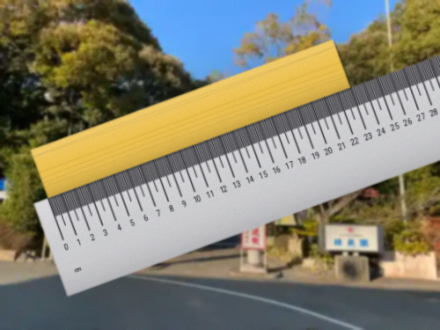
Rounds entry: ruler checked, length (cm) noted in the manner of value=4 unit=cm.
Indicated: value=23 unit=cm
